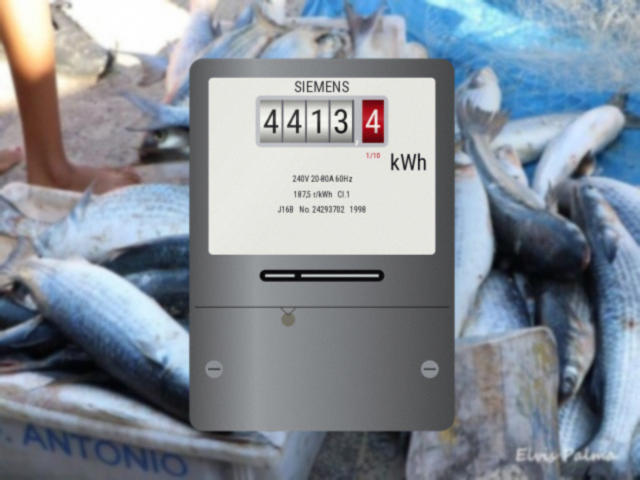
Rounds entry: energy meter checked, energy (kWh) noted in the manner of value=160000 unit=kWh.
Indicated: value=4413.4 unit=kWh
